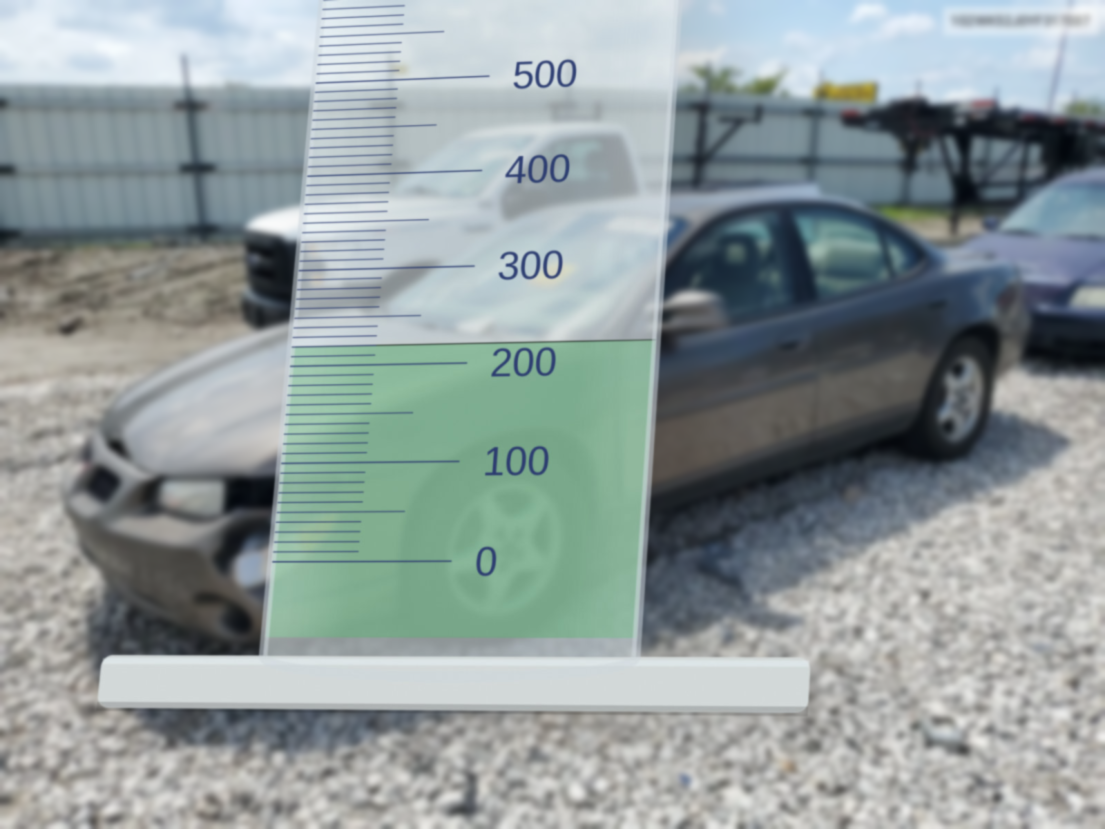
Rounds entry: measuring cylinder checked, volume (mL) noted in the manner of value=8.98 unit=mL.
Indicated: value=220 unit=mL
